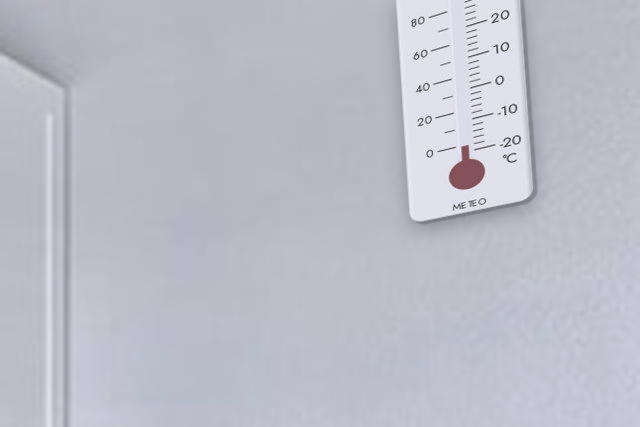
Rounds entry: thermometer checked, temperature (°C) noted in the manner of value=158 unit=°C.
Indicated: value=-18 unit=°C
